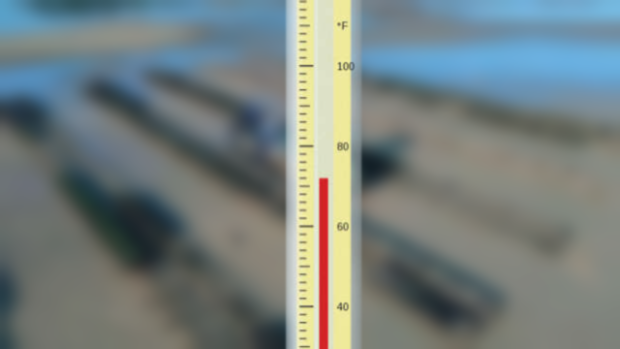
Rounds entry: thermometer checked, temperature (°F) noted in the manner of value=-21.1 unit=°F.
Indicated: value=72 unit=°F
